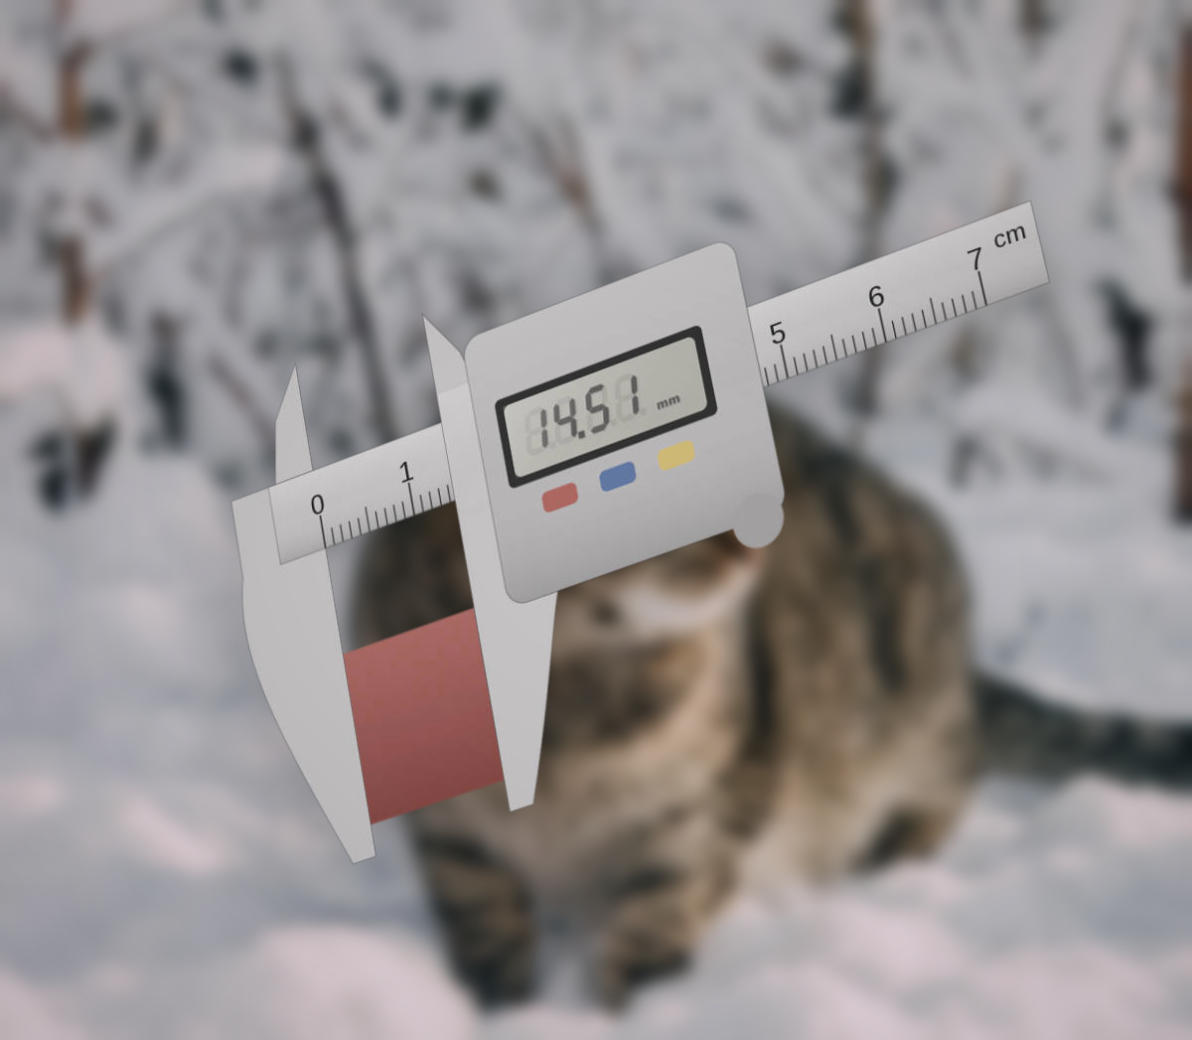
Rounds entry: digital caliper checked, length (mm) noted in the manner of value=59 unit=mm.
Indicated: value=14.51 unit=mm
